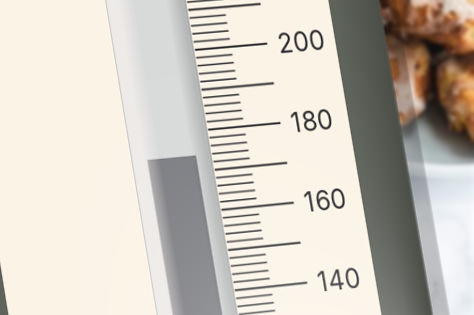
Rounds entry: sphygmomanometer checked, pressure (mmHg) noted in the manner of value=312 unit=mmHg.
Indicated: value=174 unit=mmHg
